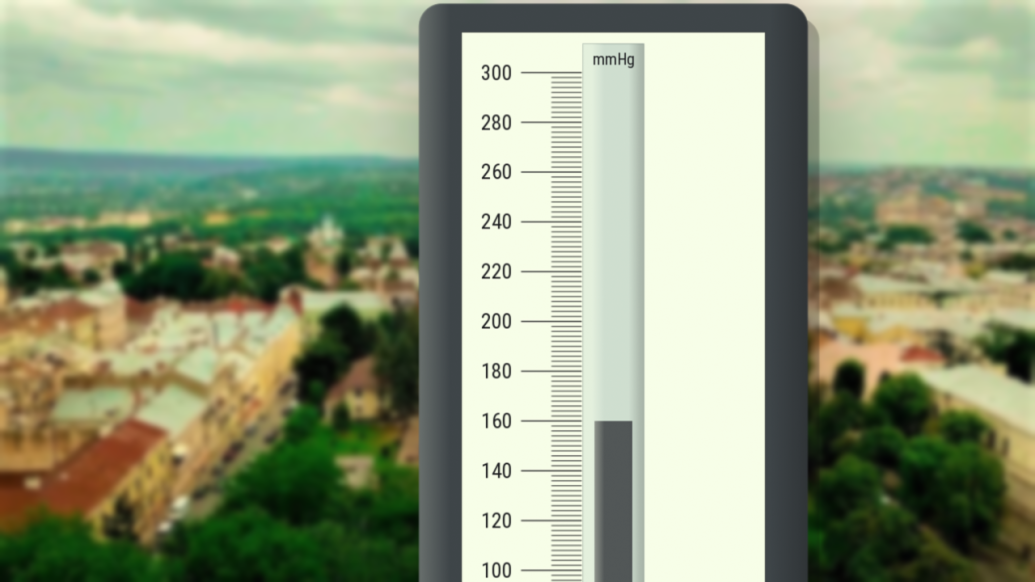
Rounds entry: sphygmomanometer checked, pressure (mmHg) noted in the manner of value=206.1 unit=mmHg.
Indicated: value=160 unit=mmHg
